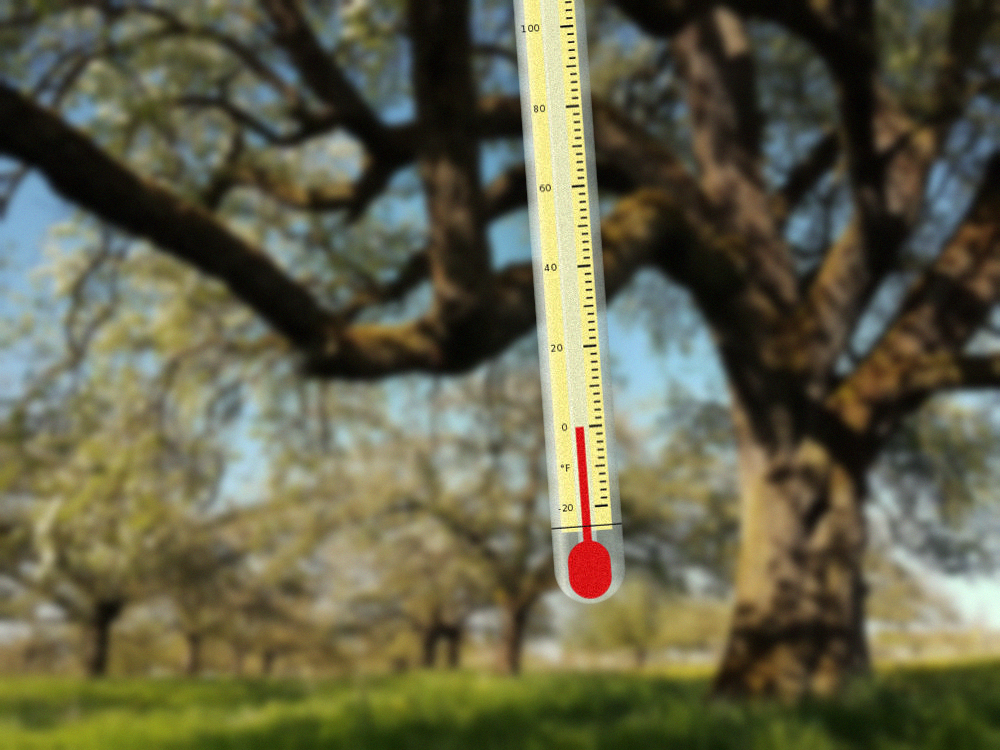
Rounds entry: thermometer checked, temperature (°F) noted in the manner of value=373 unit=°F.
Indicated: value=0 unit=°F
